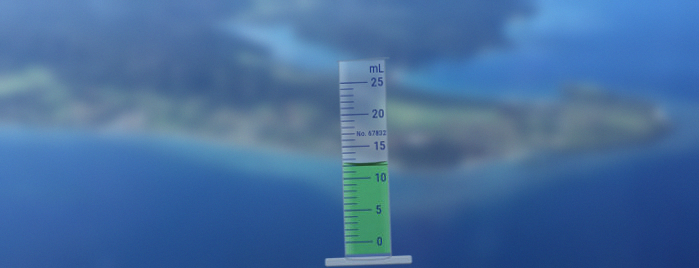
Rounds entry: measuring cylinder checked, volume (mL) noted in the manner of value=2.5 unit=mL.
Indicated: value=12 unit=mL
